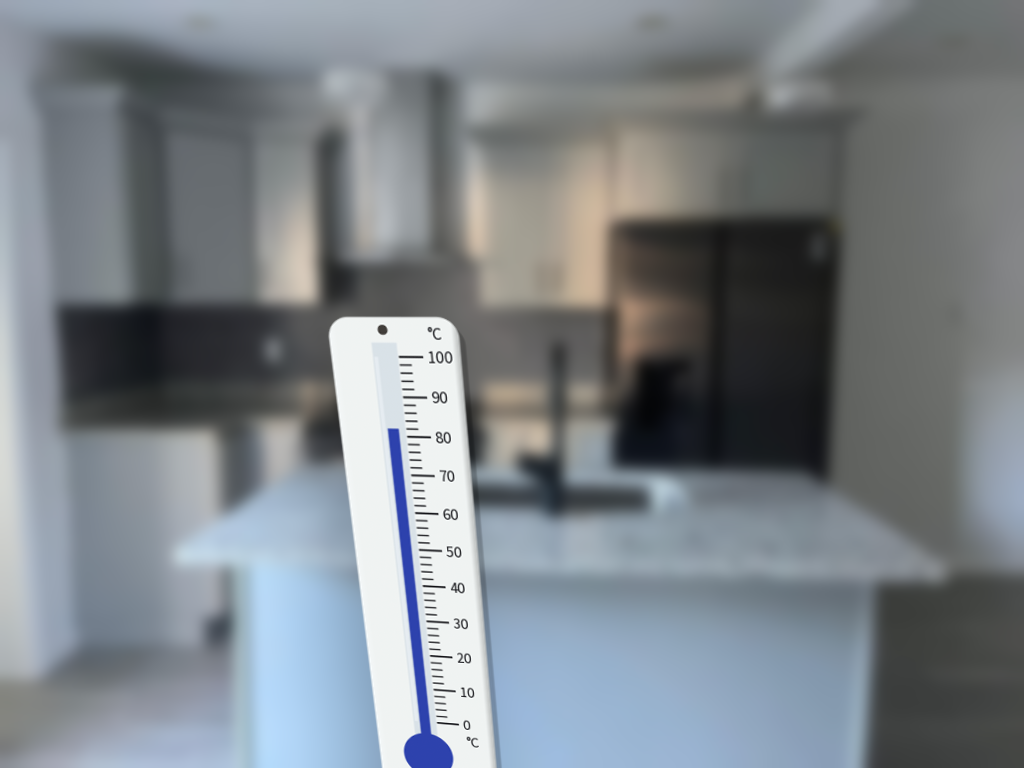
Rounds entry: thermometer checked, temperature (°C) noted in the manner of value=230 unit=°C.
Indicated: value=82 unit=°C
